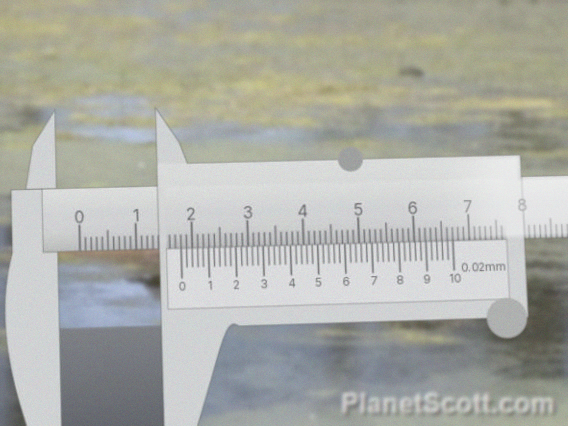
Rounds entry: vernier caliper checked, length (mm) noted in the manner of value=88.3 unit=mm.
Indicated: value=18.0 unit=mm
